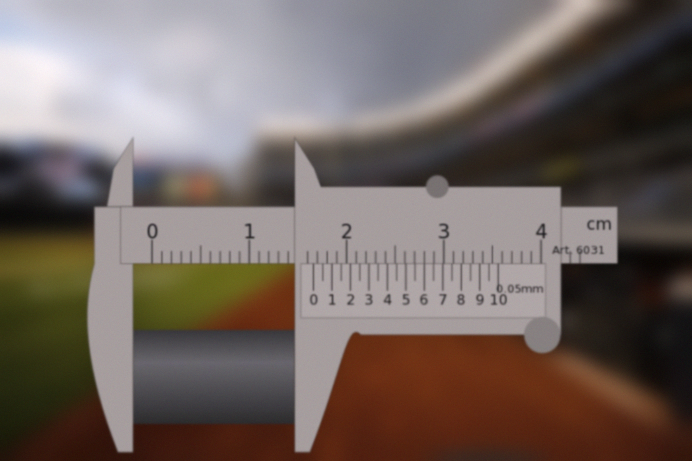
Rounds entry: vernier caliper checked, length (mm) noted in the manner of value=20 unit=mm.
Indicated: value=16.6 unit=mm
